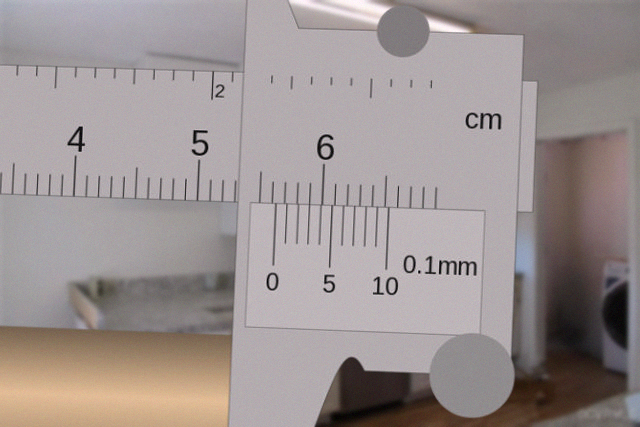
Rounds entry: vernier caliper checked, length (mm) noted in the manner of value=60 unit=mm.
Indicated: value=56.3 unit=mm
